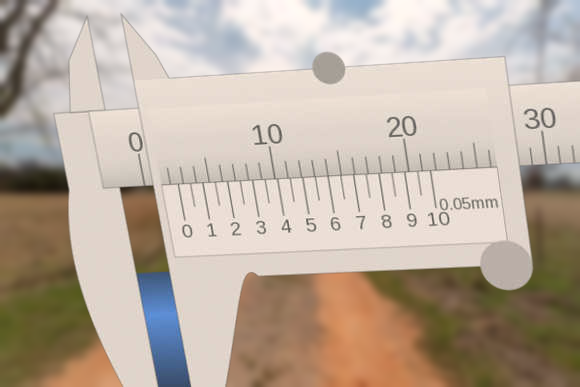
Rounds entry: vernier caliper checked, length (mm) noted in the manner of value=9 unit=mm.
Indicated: value=2.6 unit=mm
